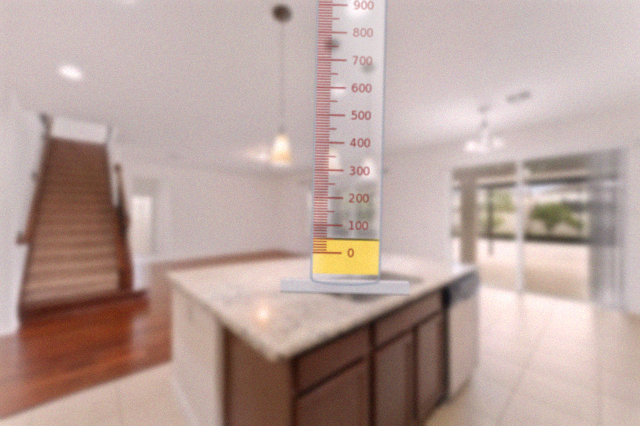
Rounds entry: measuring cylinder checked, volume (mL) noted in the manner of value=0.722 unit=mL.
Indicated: value=50 unit=mL
